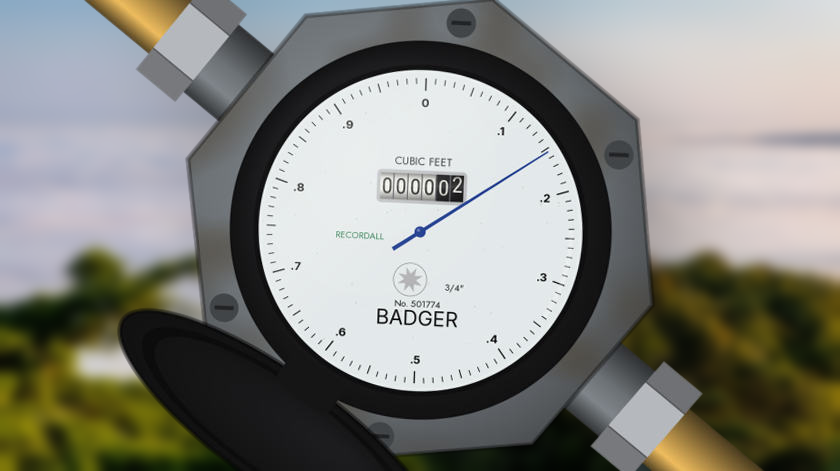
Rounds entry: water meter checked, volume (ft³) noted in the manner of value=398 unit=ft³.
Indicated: value=2.15 unit=ft³
